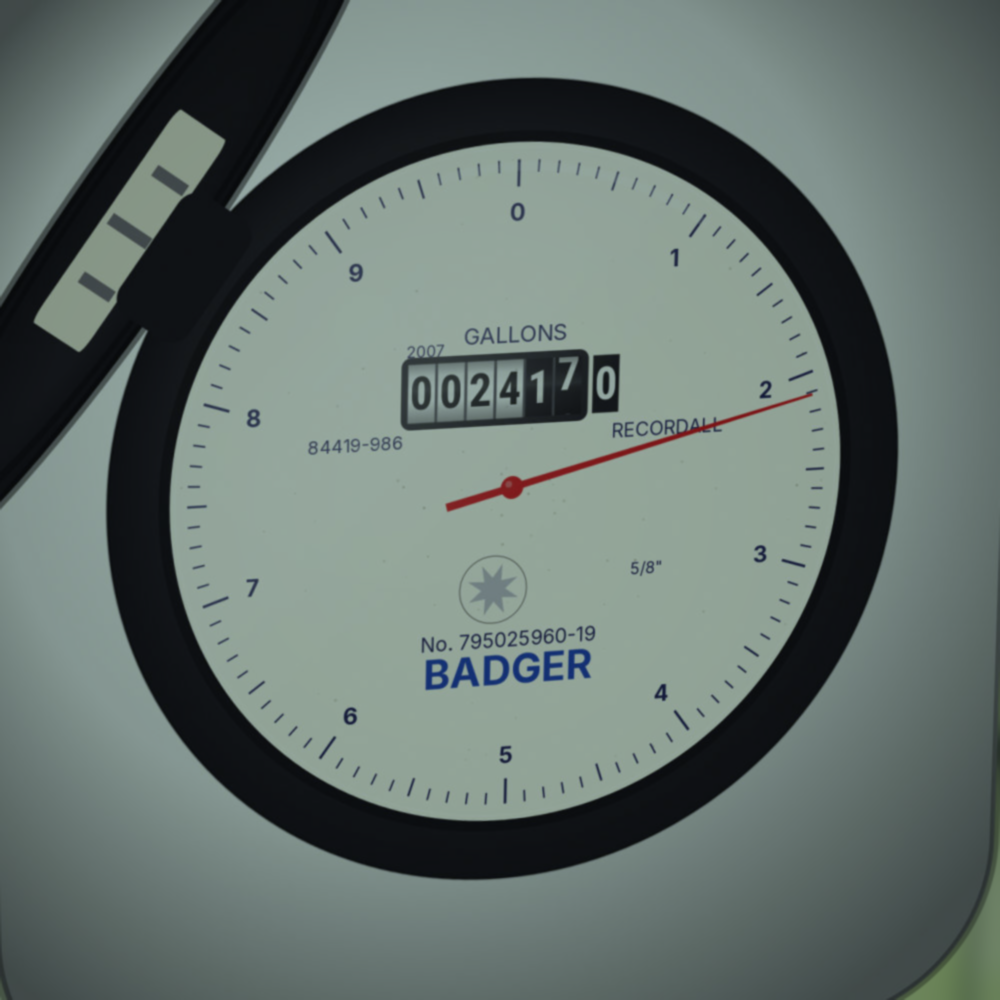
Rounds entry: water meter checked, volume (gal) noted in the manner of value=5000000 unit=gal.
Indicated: value=24172.1 unit=gal
